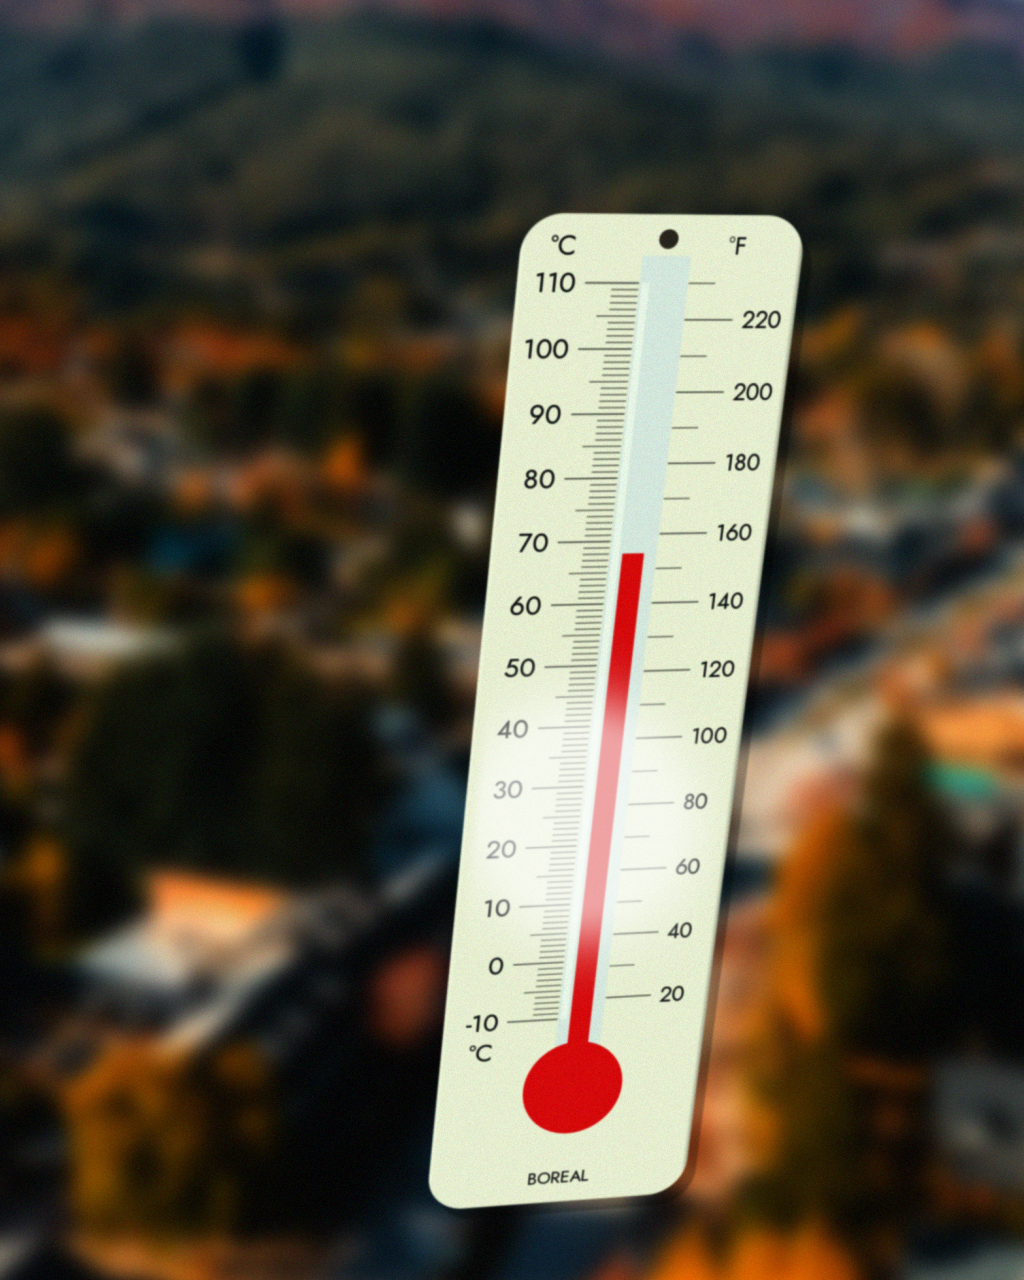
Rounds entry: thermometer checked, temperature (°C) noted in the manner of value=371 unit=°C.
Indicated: value=68 unit=°C
